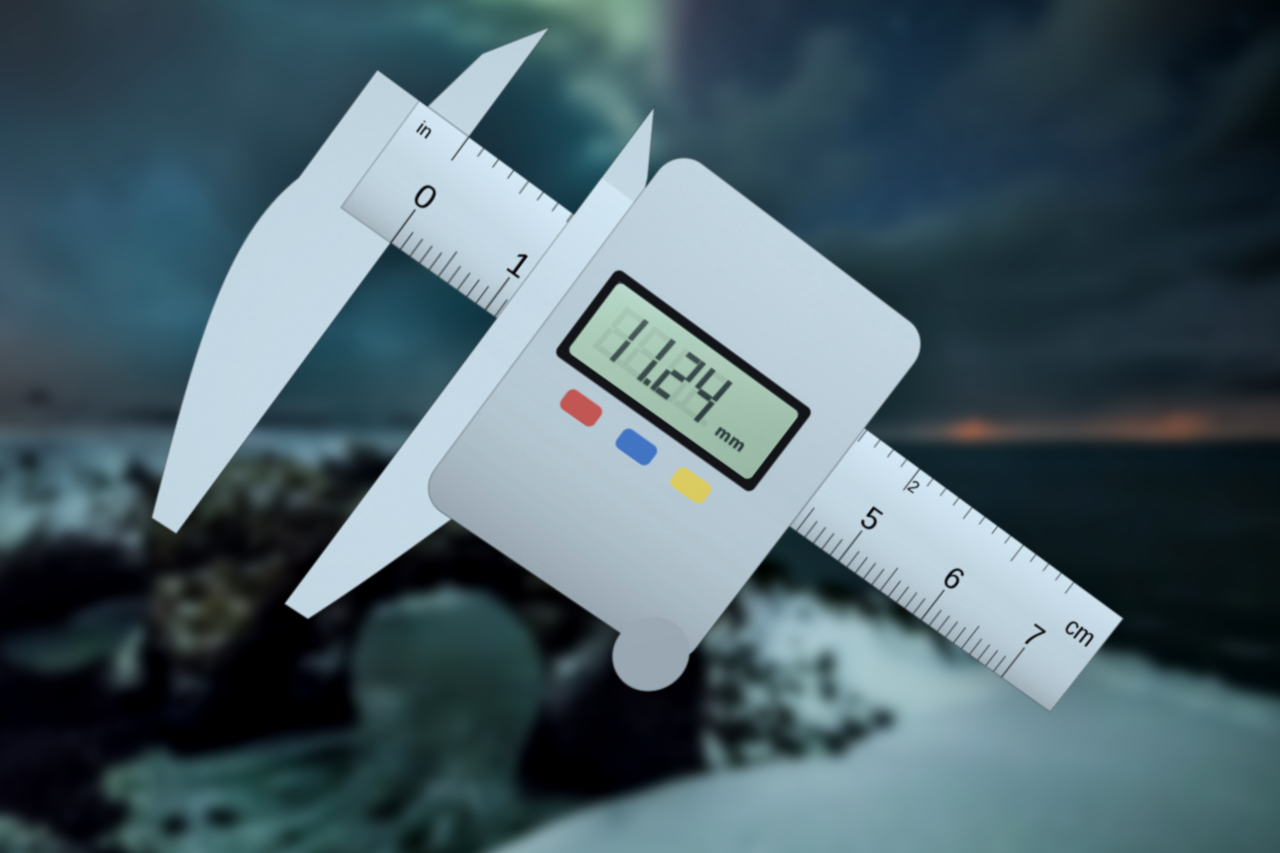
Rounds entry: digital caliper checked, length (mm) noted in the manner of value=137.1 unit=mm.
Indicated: value=11.24 unit=mm
